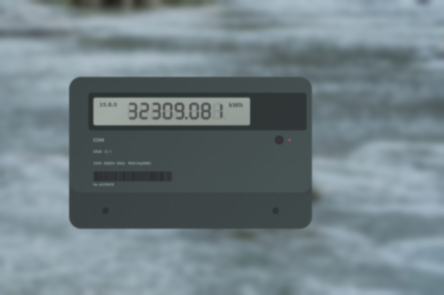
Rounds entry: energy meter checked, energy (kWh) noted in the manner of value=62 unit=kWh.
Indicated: value=32309.081 unit=kWh
